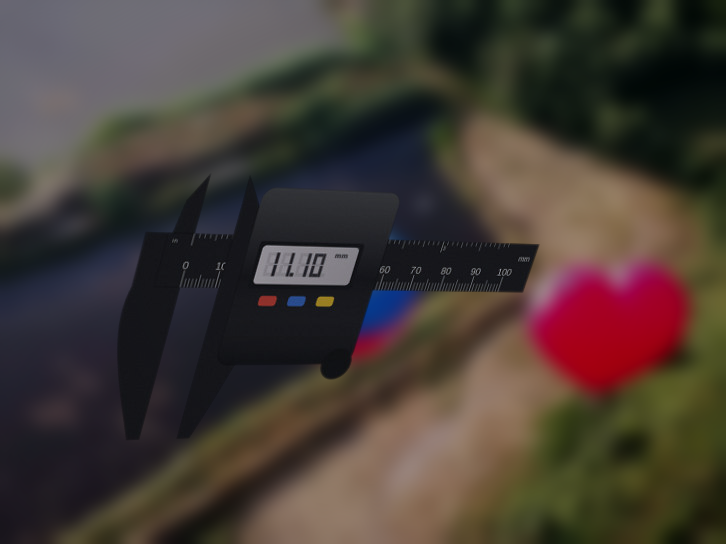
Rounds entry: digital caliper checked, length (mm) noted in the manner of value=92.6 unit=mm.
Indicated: value=11.10 unit=mm
